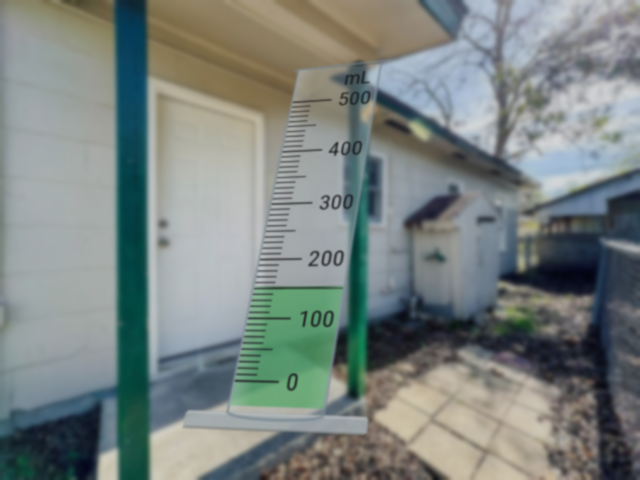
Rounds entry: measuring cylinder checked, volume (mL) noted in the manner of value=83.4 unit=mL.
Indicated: value=150 unit=mL
